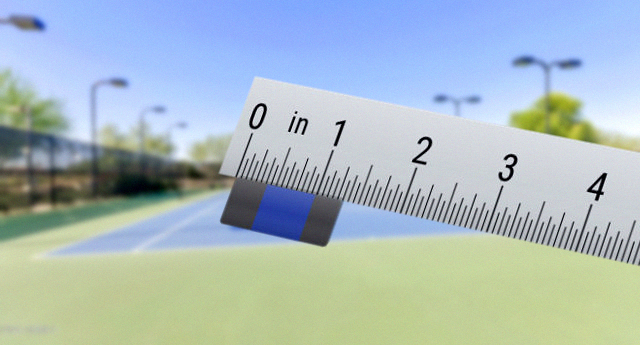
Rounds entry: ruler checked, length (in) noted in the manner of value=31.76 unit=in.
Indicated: value=1.3125 unit=in
